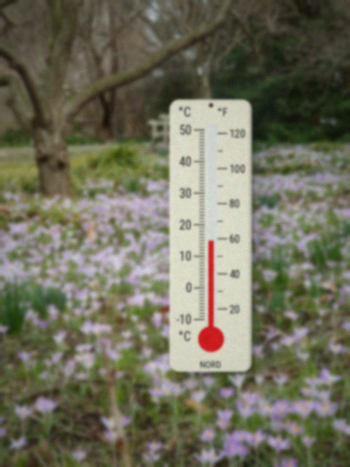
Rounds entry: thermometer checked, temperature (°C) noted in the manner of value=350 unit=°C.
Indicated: value=15 unit=°C
